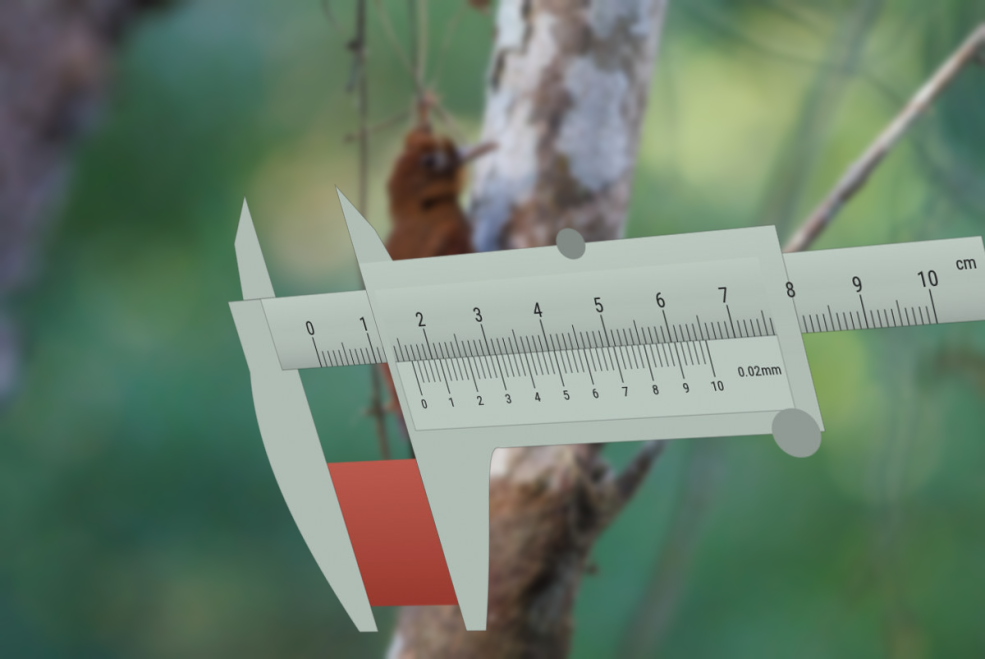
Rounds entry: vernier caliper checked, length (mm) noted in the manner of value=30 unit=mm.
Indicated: value=16.4 unit=mm
